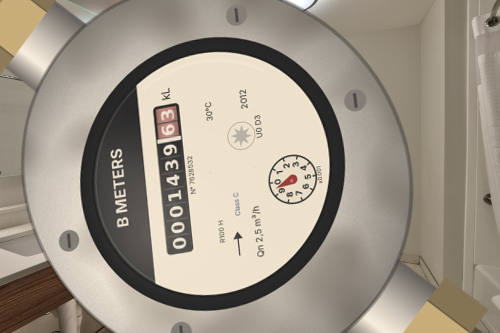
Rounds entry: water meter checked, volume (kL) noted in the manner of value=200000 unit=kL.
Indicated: value=1439.629 unit=kL
